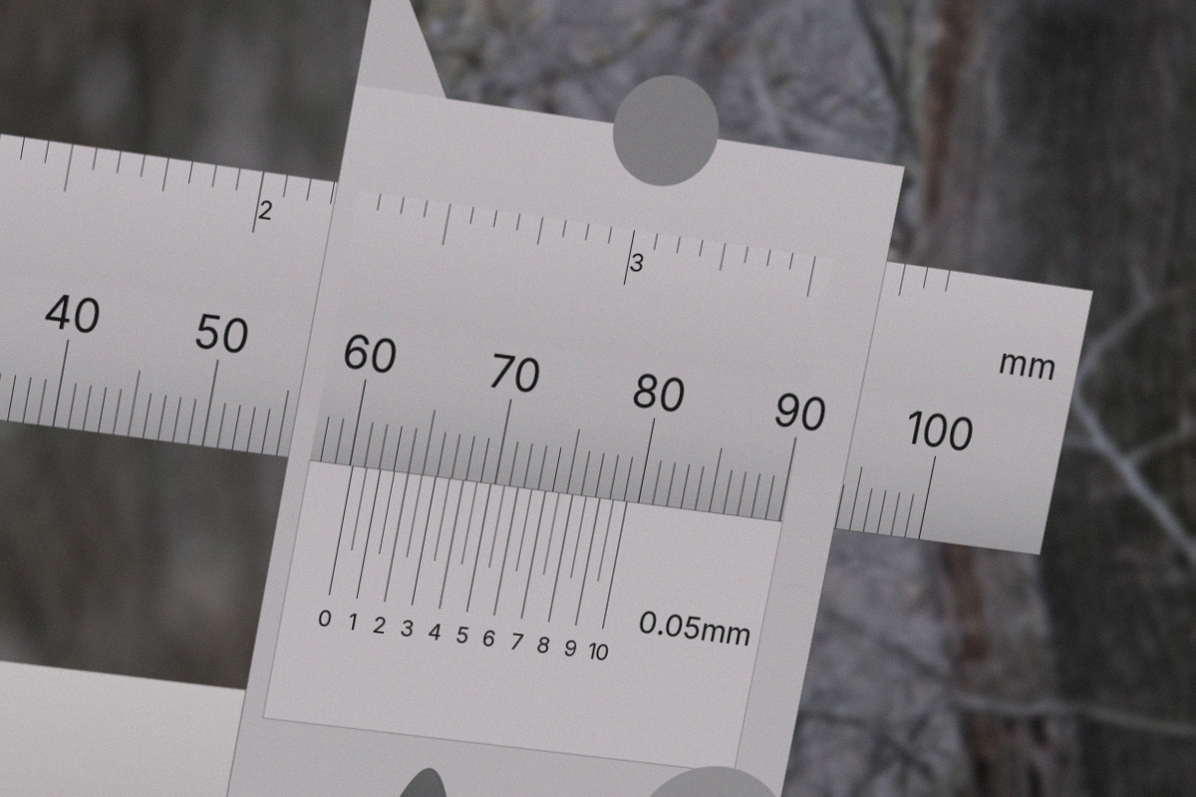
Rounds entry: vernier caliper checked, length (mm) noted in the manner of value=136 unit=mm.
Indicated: value=60.2 unit=mm
